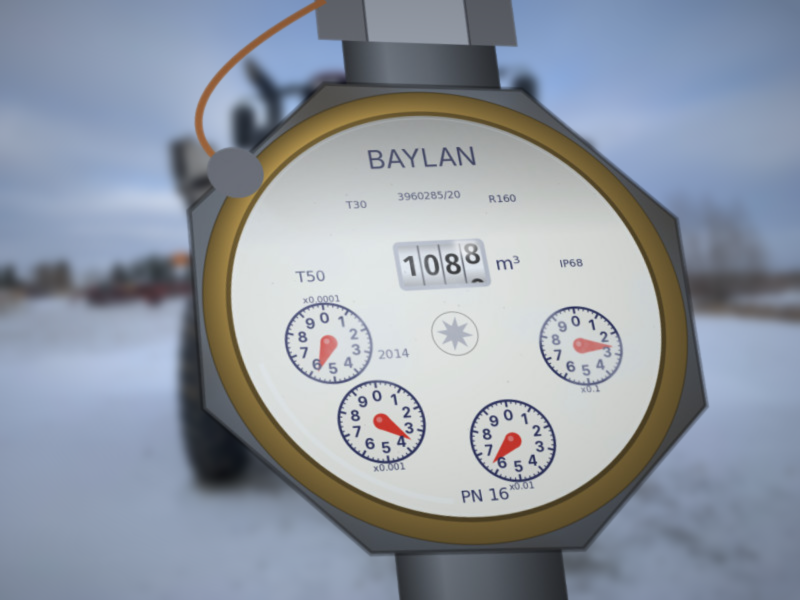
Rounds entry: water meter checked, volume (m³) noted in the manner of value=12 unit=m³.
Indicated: value=1088.2635 unit=m³
